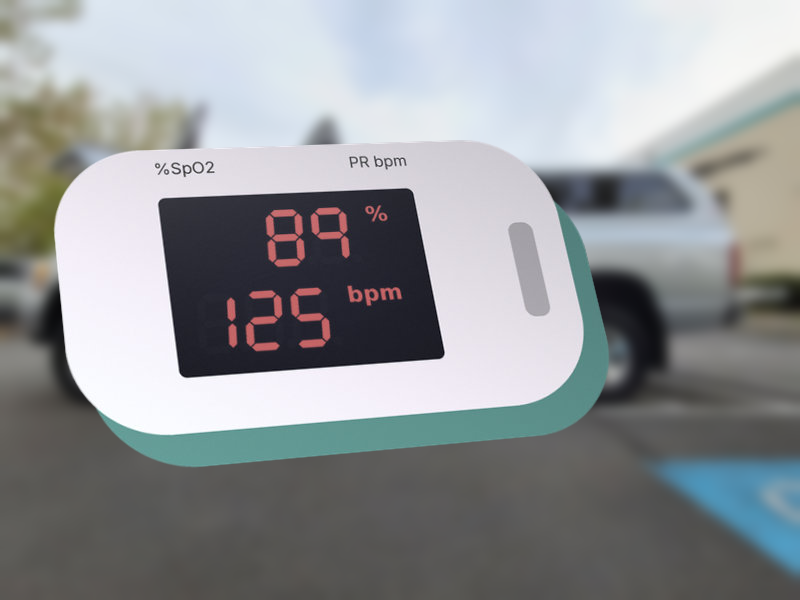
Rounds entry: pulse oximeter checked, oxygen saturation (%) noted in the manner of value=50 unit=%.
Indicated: value=89 unit=%
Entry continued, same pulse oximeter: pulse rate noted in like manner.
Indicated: value=125 unit=bpm
